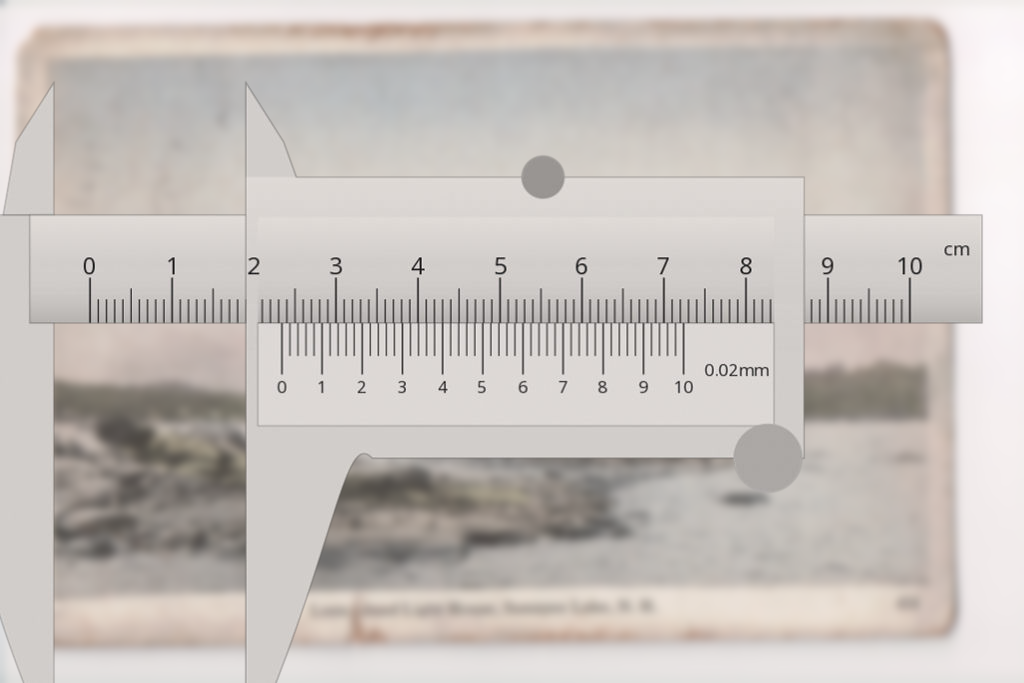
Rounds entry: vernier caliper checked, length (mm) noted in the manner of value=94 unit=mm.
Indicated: value=23.4 unit=mm
